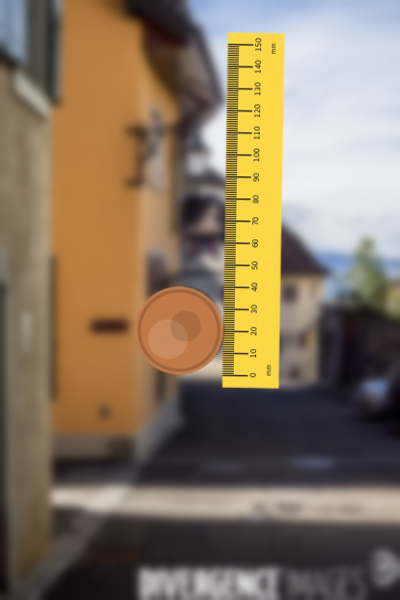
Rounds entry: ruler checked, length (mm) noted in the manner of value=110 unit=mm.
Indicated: value=40 unit=mm
